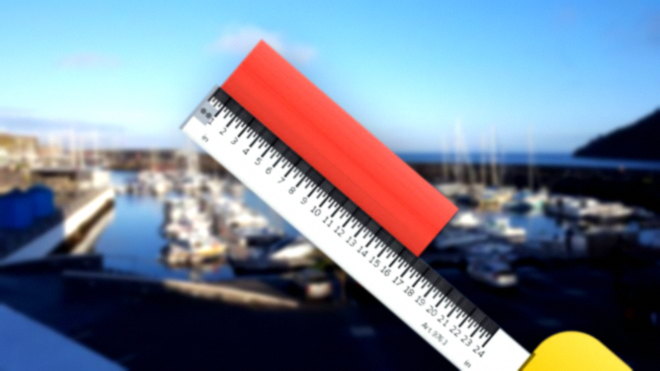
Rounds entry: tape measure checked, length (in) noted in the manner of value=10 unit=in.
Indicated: value=17 unit=in
